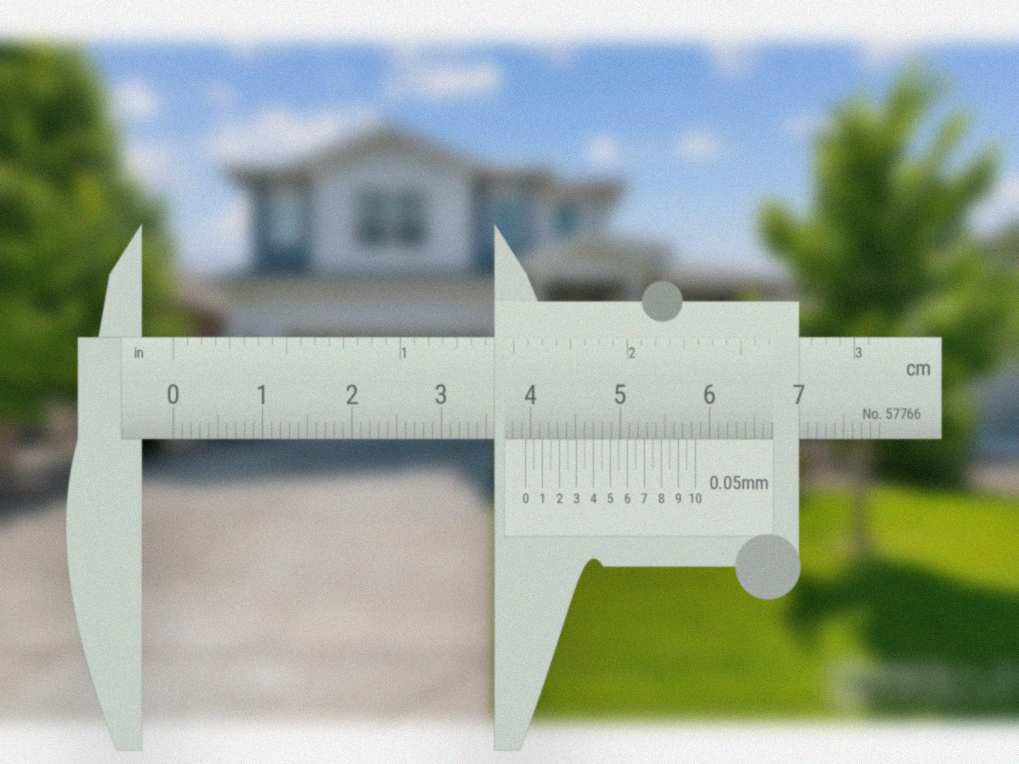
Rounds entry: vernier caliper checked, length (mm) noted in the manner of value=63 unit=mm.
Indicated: value=39.4 unit=mm
